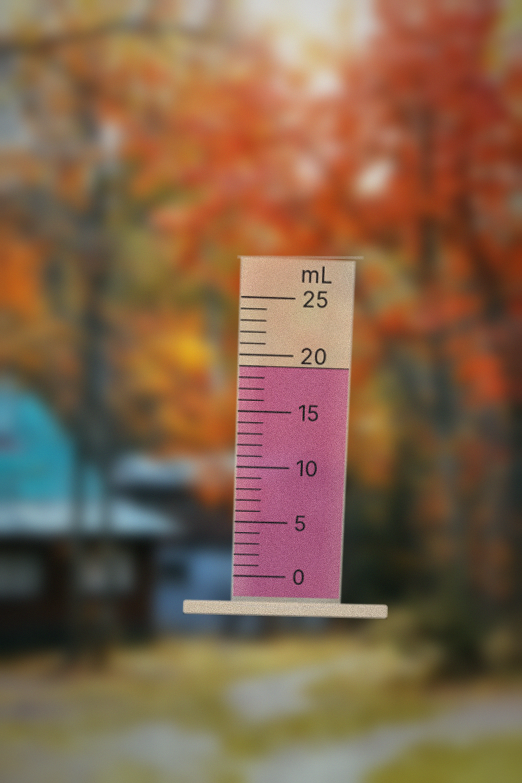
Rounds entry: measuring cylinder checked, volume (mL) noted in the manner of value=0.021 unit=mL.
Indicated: value=19 unit=mL
